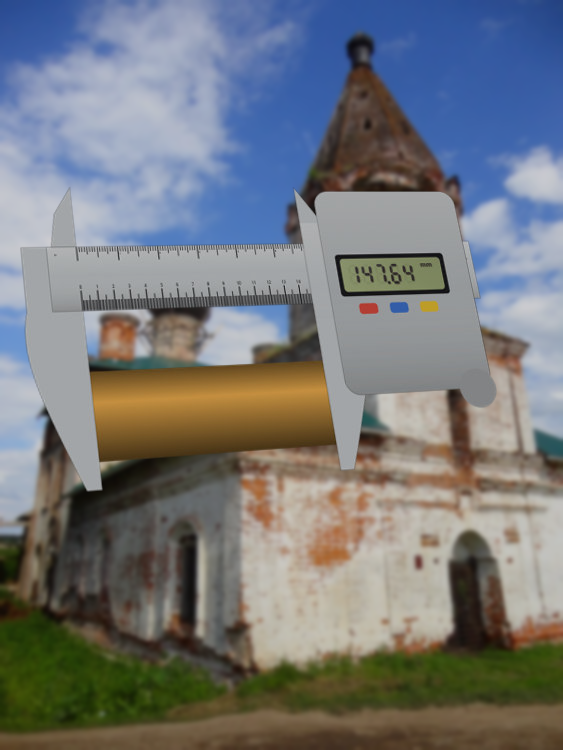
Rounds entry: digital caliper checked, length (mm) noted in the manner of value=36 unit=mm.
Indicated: value=147.64 unit=mm
